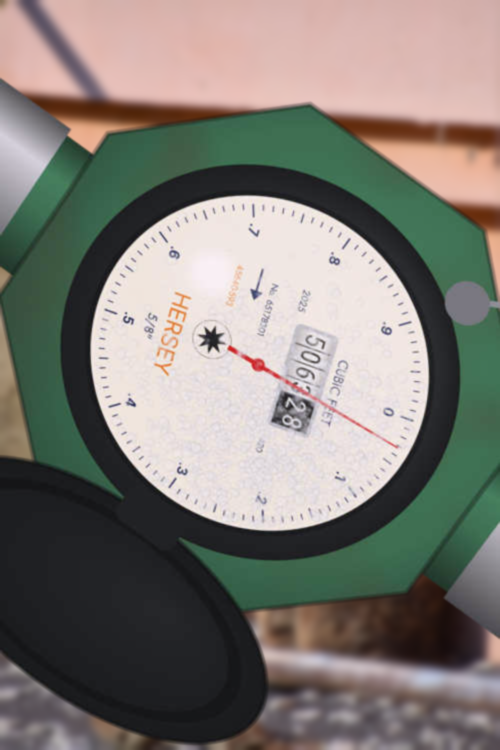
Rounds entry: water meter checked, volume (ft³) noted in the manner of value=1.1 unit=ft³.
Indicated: value=506328.03 unit=ft³
